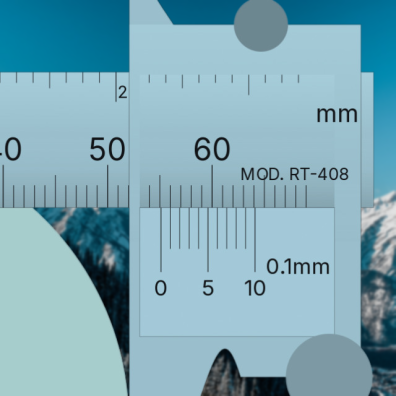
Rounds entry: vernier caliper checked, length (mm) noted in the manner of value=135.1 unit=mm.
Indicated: value=55.1 unit=mm
